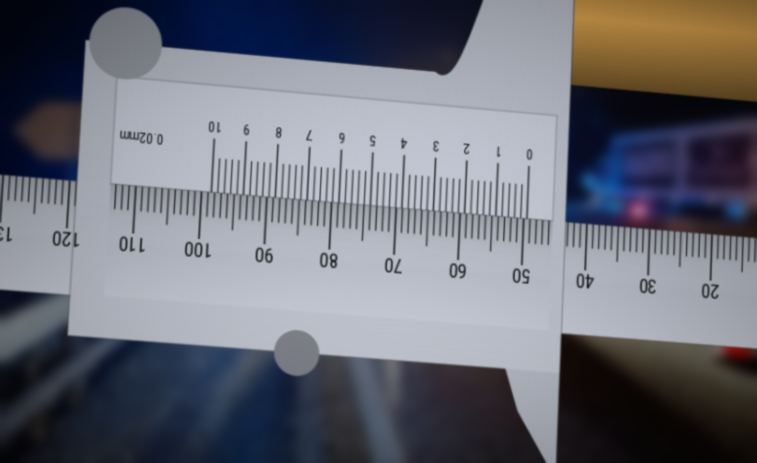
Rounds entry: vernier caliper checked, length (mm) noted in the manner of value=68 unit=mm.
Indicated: value=49.5 unit=mm
